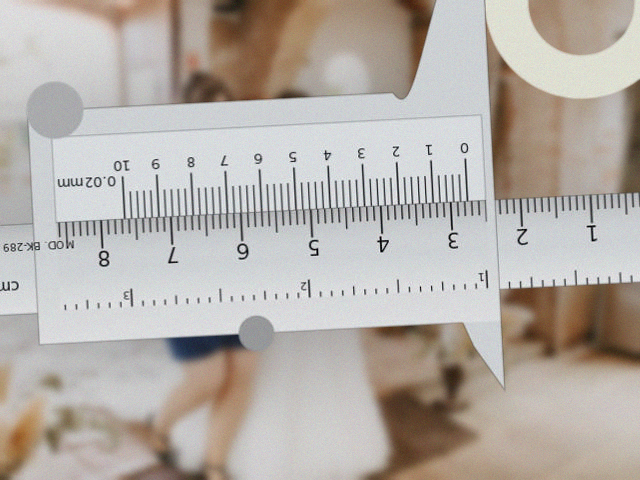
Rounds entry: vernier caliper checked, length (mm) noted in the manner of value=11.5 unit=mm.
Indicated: value=27.6 unit=mm
